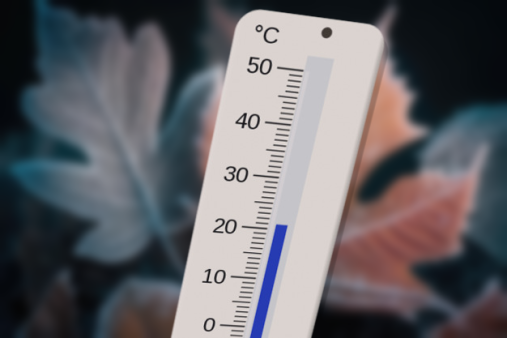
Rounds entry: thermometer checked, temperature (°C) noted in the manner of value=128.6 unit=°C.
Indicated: value=21 unit=°C
